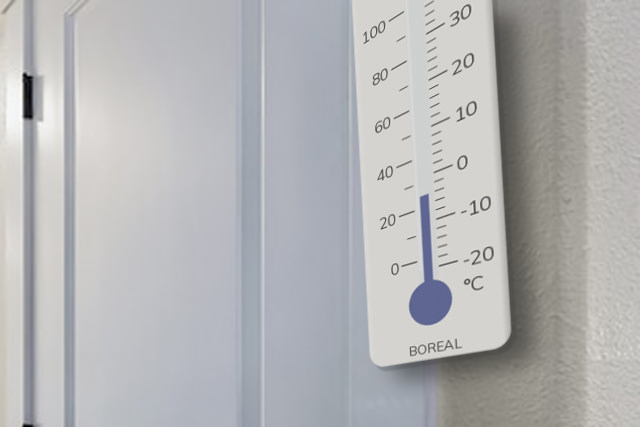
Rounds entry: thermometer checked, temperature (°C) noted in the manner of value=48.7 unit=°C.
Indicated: value=-4 unit=°C
